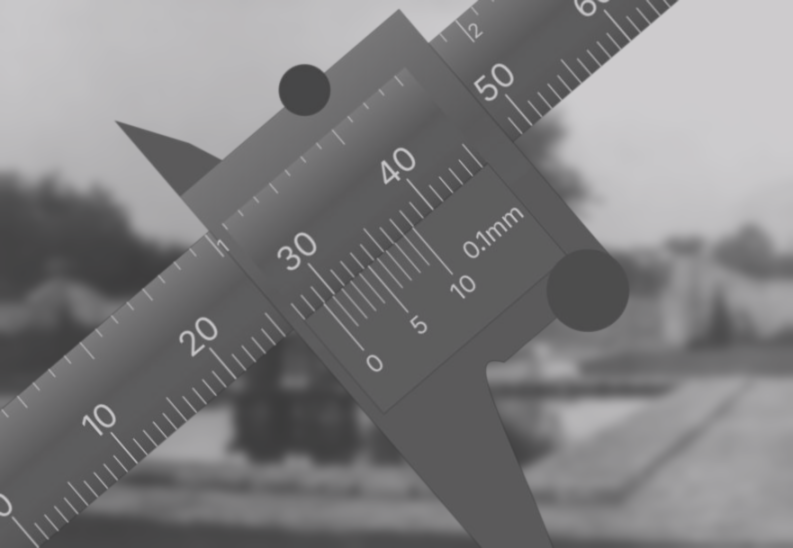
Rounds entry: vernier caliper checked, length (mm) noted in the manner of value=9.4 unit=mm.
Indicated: value=28.9 unit=mm
